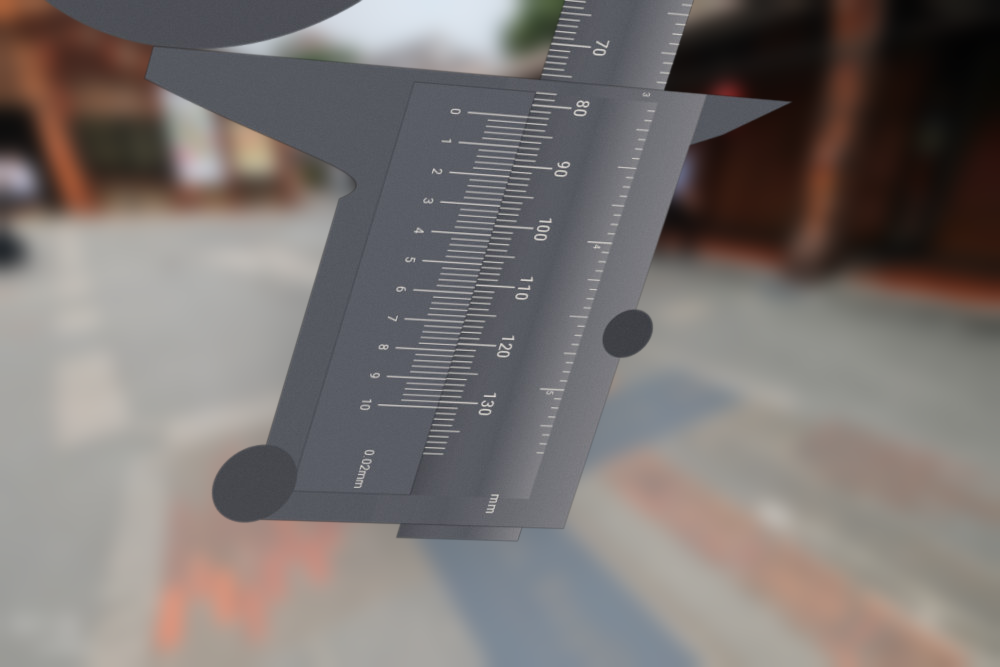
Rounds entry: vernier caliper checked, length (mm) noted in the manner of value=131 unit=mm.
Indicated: value=82.0 unit=mm
